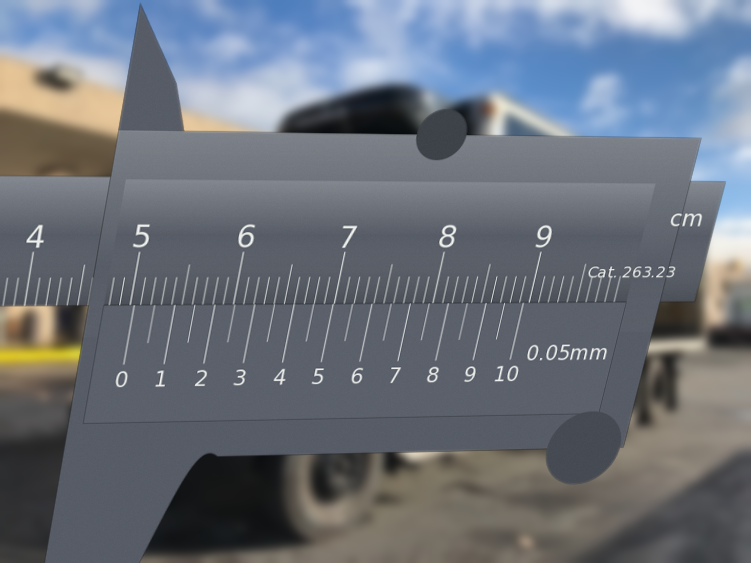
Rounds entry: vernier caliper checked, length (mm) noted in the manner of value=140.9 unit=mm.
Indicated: value=50.4 unit=mm
